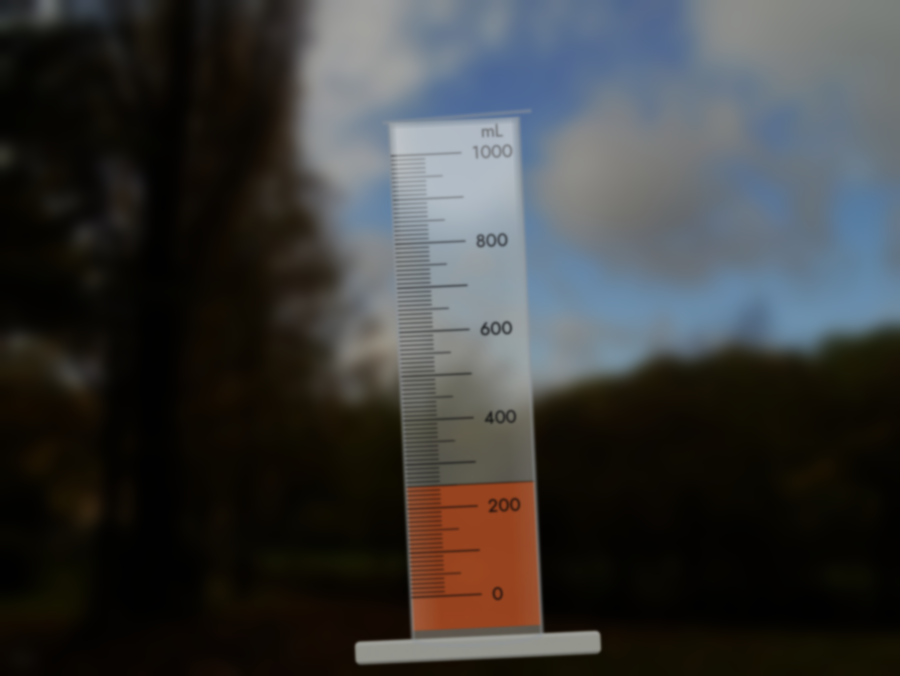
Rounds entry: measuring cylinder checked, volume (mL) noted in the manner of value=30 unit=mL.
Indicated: value=250 unit=mL
